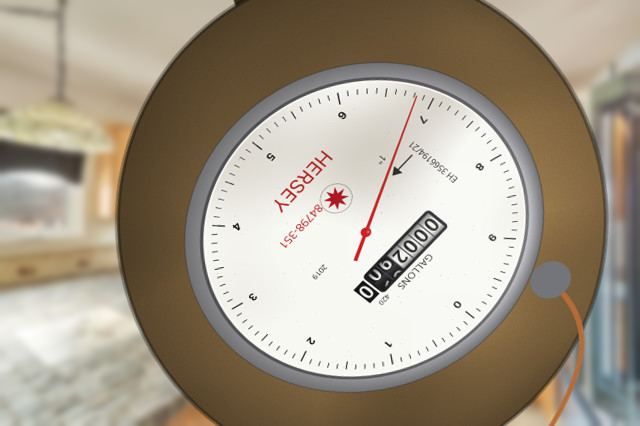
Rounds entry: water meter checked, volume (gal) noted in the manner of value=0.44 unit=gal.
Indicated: value=2896.8 unit=gal
